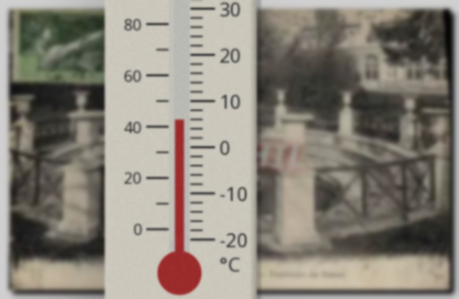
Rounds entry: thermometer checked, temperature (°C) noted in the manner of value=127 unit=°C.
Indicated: value=6 unit=°C
